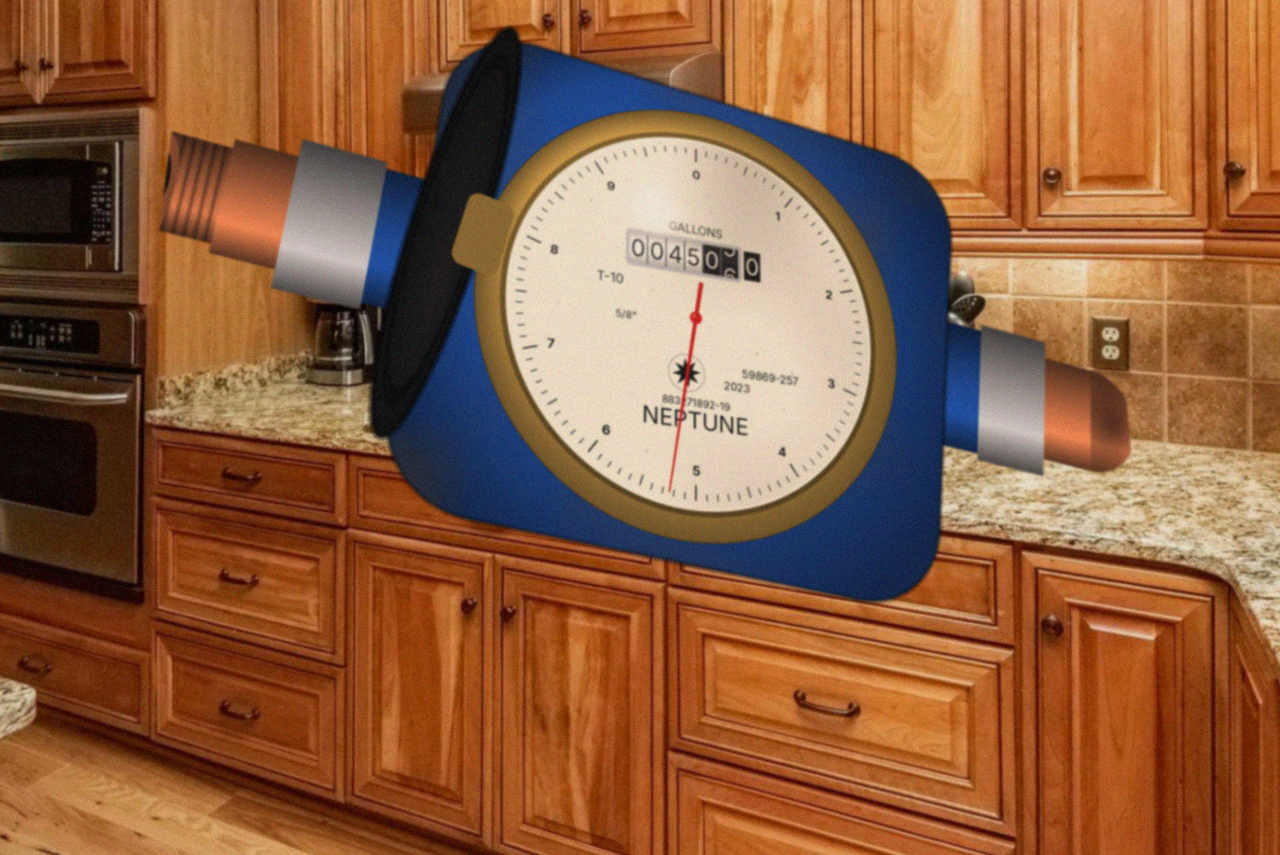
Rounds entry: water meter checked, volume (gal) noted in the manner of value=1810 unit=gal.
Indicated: value=45055.2 unit=gal
